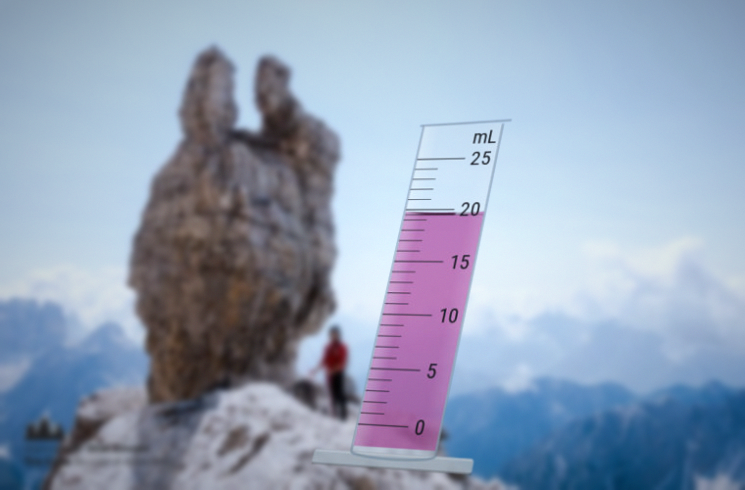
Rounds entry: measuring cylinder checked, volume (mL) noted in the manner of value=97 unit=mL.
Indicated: value=19.5 unit=mL
